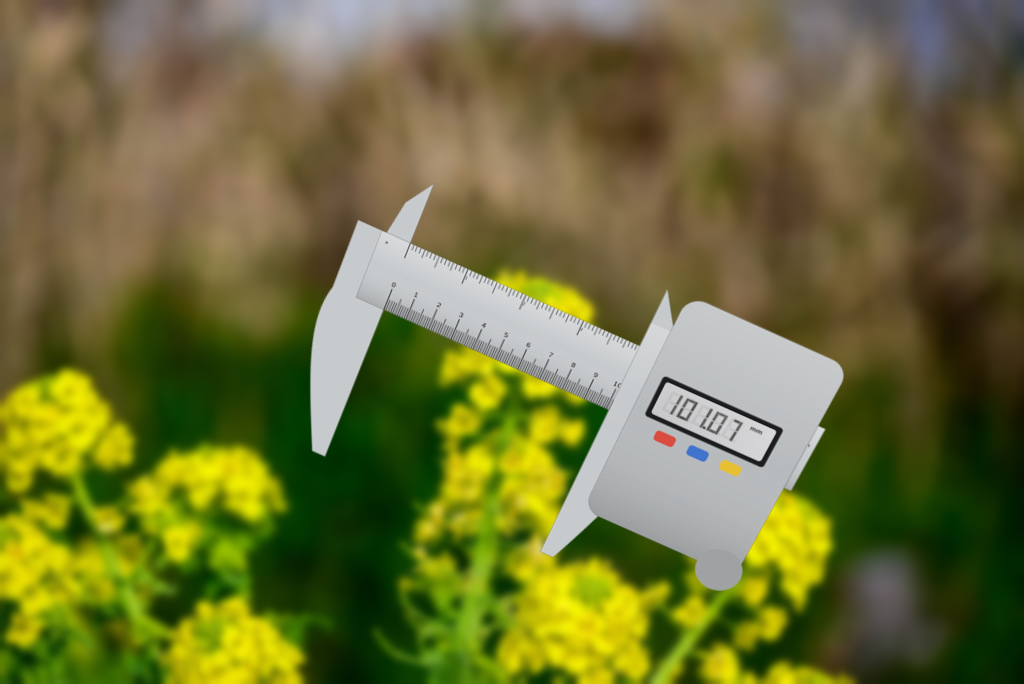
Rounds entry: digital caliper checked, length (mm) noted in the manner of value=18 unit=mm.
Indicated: value=101.07 unit=mm
